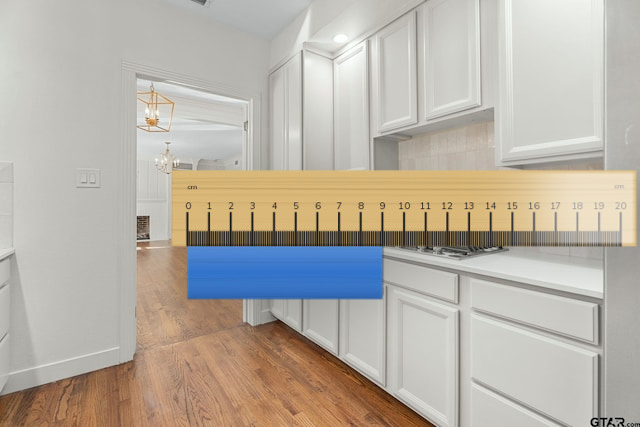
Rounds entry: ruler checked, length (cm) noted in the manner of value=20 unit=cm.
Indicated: value=9 unit=cm
